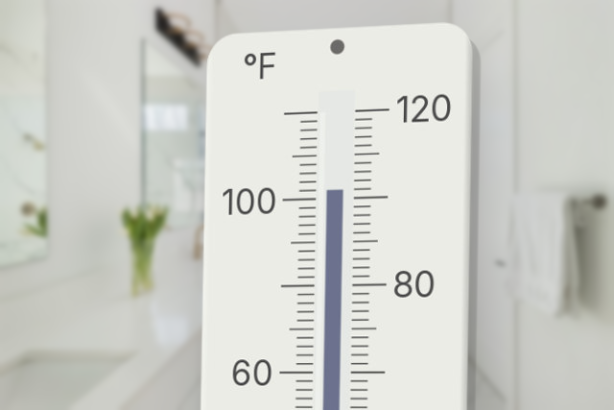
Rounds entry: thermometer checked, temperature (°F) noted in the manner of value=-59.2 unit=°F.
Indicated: value=102 unit=°F
